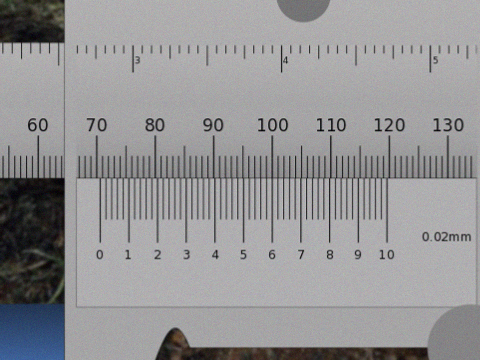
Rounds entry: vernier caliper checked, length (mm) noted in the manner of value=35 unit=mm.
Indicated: value=70.6 unit=mm
